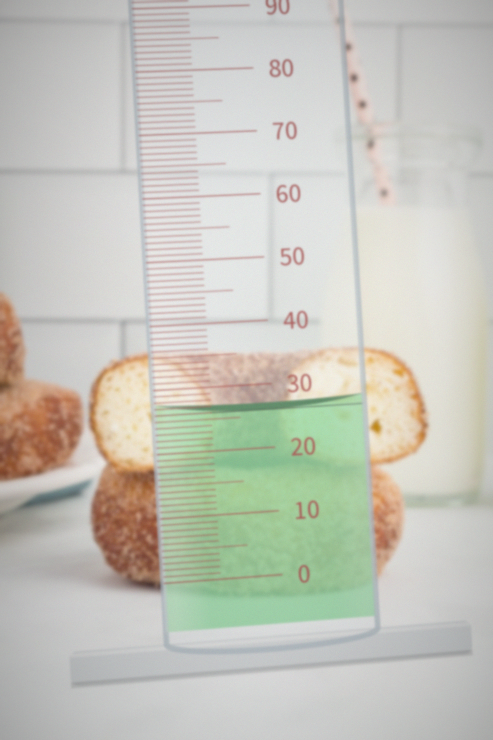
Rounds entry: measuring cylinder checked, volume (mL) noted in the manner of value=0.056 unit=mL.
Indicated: value=26 unit=mL
